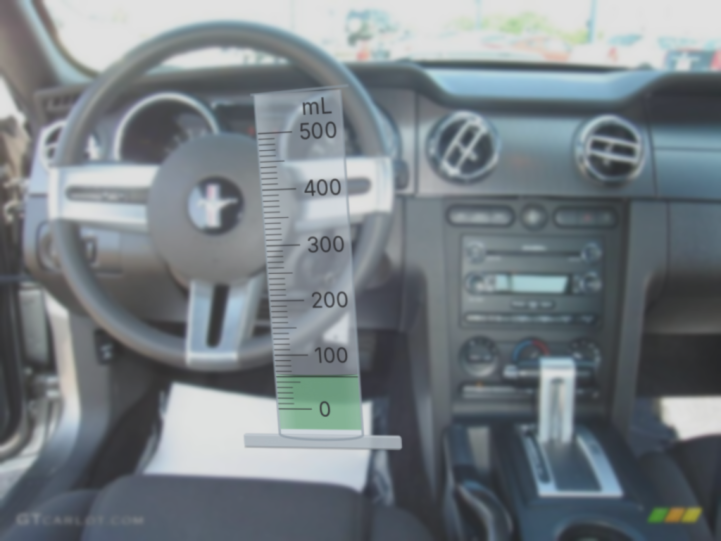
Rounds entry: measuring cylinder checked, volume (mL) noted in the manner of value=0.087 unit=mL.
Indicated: value=60 unit=mL
